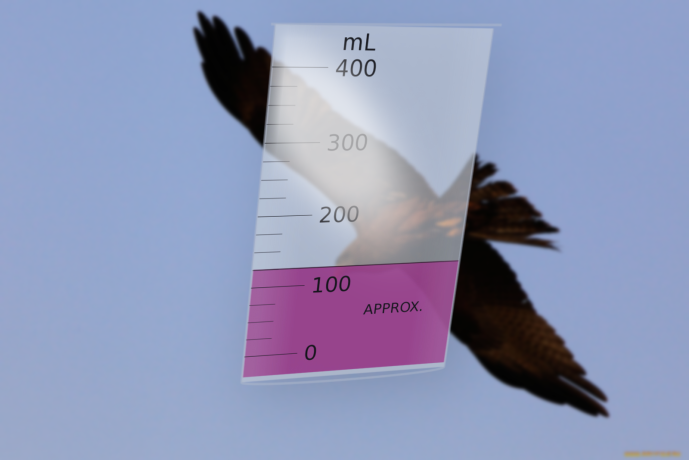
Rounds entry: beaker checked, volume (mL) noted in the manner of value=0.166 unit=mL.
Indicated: value=125 unit=mL
